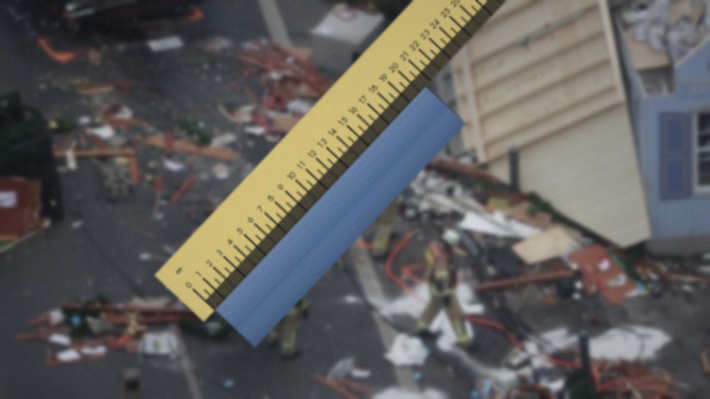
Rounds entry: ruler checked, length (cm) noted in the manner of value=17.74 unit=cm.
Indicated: value=20.5 unit=cm
